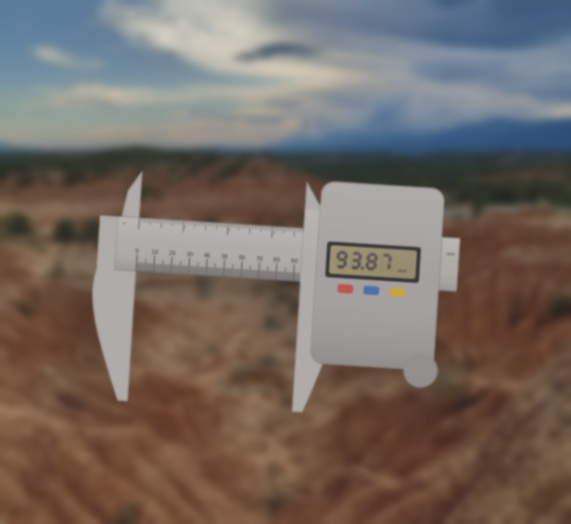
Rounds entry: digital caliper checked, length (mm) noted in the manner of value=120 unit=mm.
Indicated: value=93.87 unit=mm
